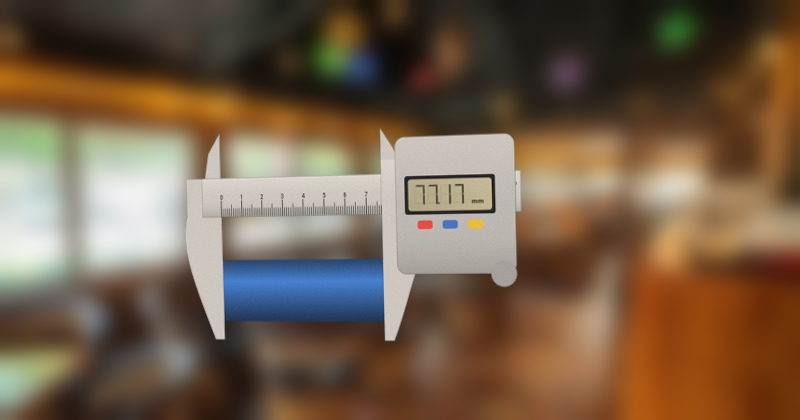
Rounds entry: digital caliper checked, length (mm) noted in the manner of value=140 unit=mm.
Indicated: value=77.17 unit=mm
